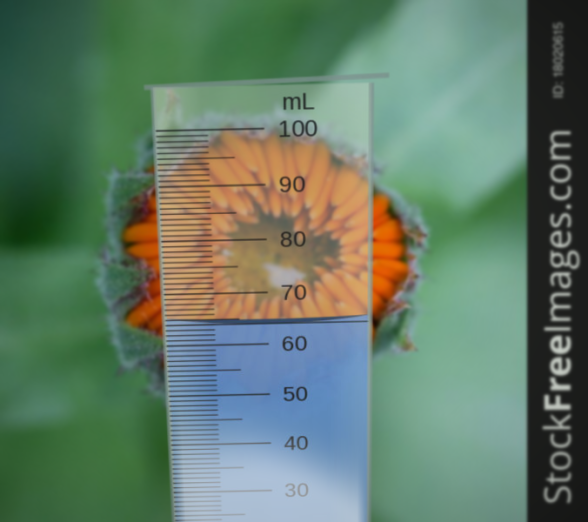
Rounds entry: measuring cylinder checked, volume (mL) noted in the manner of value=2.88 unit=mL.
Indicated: value=64 unit=mL
